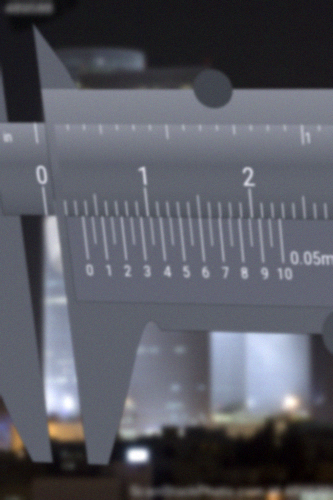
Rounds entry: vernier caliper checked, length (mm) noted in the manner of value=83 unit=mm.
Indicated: value=3.6 unit=mm
